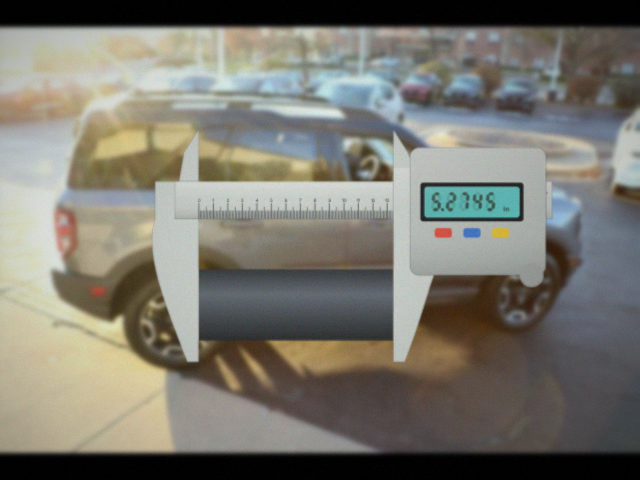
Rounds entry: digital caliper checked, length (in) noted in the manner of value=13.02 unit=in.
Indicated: value=5.2745 unit=in
